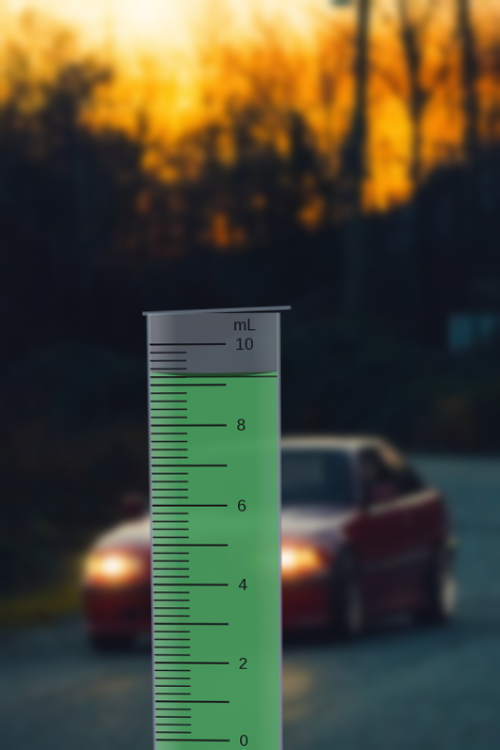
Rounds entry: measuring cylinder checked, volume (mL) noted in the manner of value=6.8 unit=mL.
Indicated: value=9.2 unit=mL
